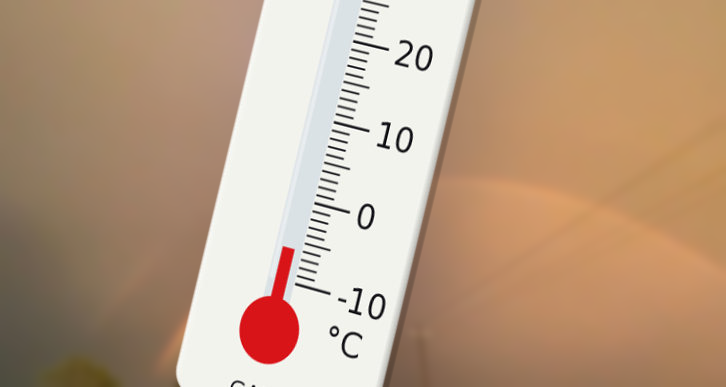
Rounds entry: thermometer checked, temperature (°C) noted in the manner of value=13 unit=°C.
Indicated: value=-6 unit=°C
